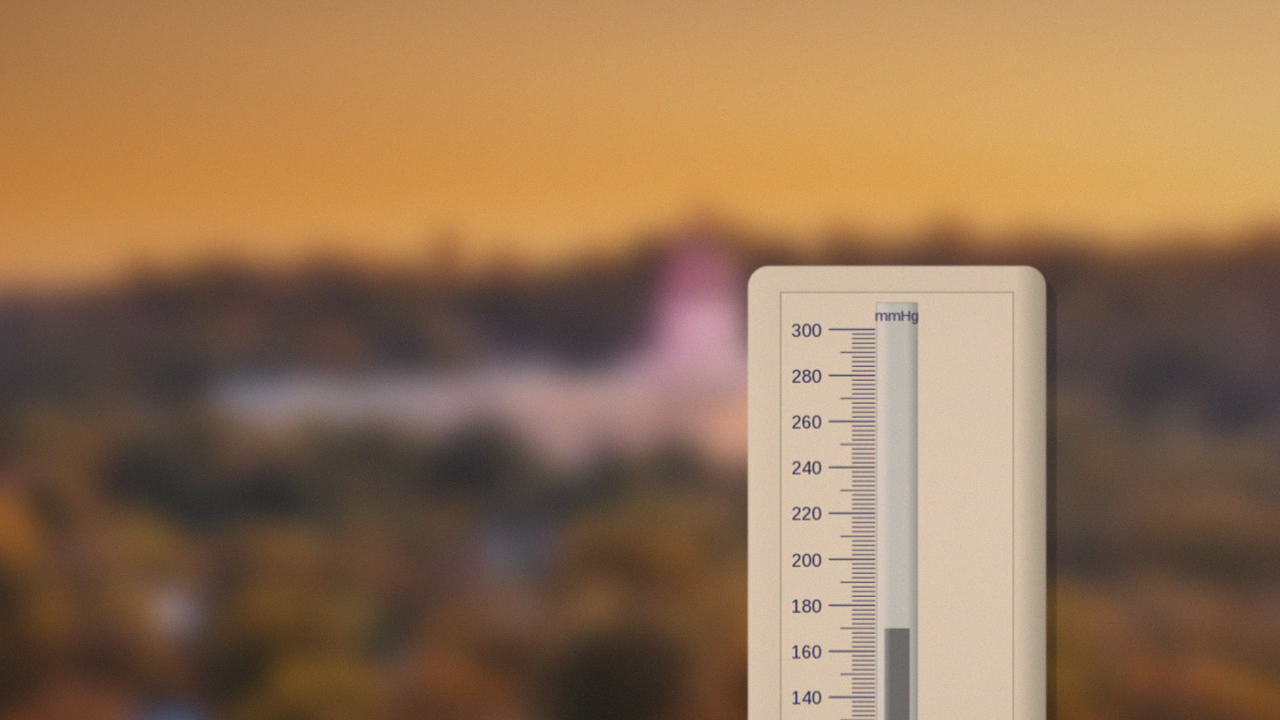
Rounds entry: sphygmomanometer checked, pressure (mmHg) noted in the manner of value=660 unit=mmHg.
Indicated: value=170 unit=mmHg
